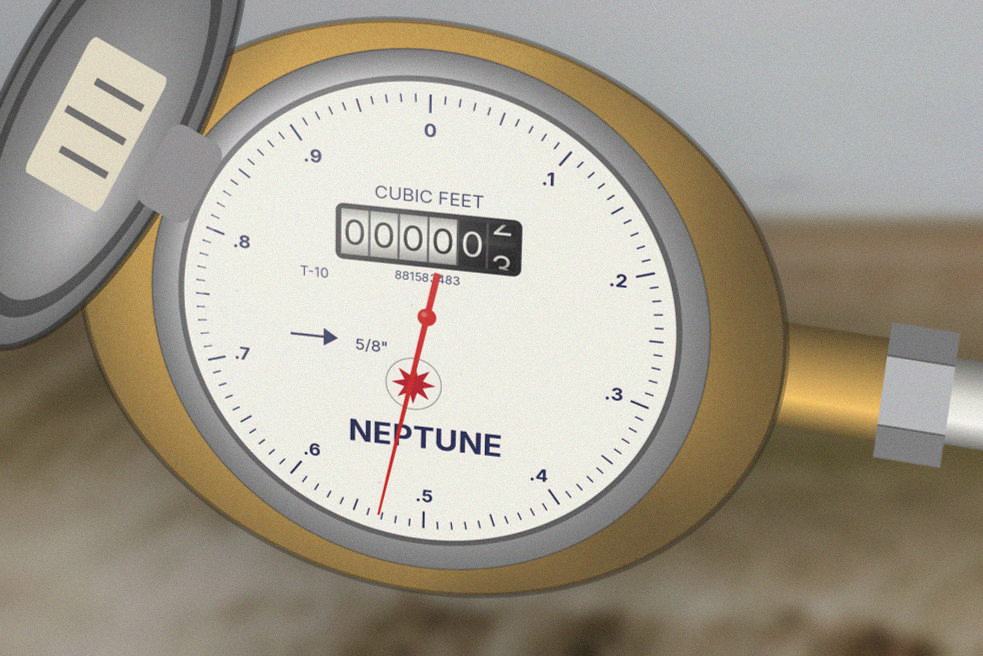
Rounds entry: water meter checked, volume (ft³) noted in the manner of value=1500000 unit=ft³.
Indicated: value=2.53 unit=ft³
